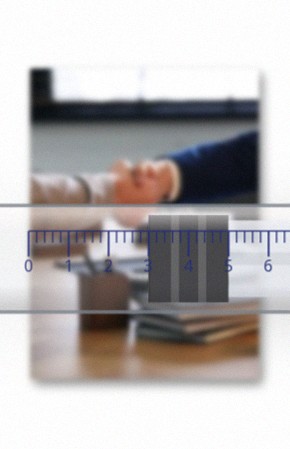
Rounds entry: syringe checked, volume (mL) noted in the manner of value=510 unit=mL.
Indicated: value=3 unit=mL
